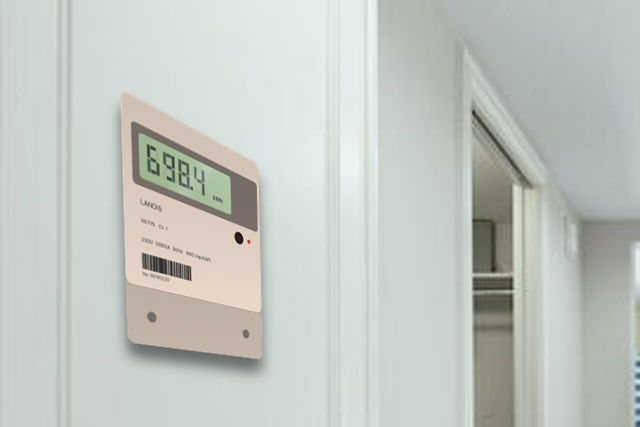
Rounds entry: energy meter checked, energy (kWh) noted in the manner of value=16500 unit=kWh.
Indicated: value=698.4 unit=kWh
